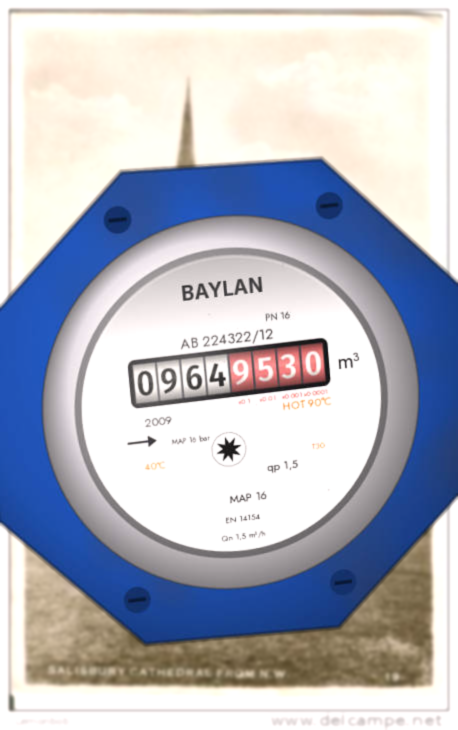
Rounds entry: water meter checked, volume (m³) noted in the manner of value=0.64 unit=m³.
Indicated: value=964.9530 unit=m³
